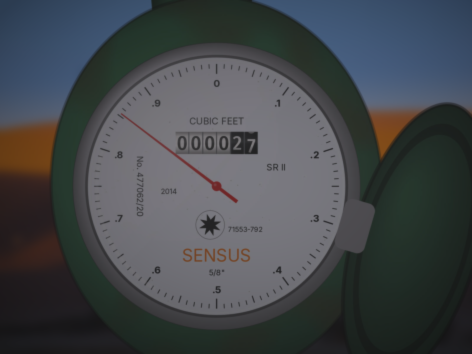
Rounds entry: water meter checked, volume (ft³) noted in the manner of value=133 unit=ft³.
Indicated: value=26.85 unit=ft³
